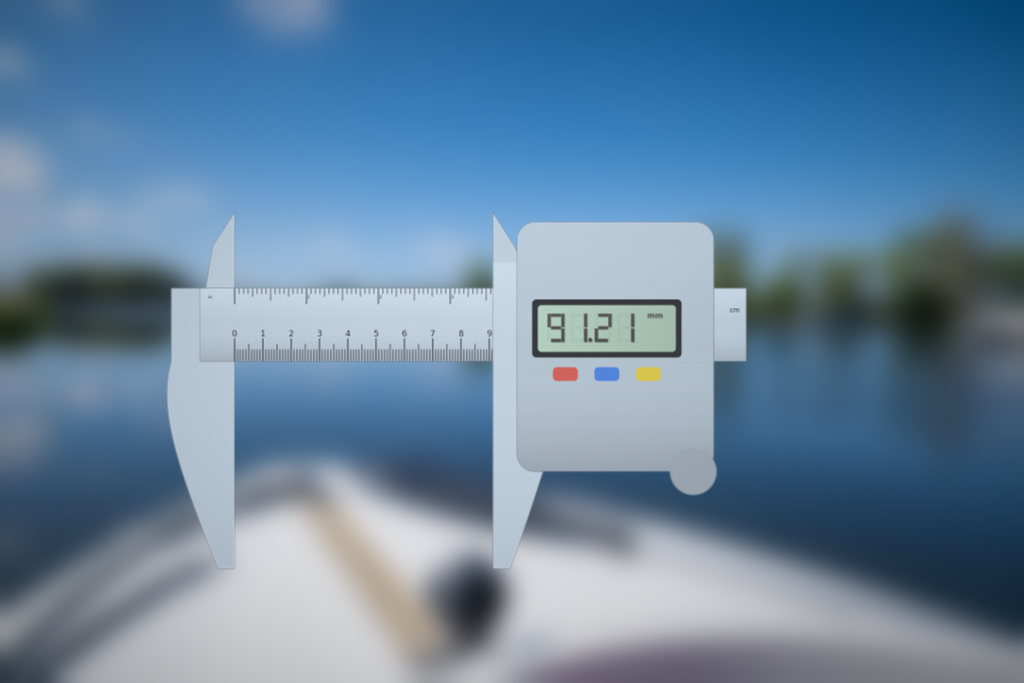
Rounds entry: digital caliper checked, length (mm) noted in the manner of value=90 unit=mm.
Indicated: value=91.21 unit=mm
